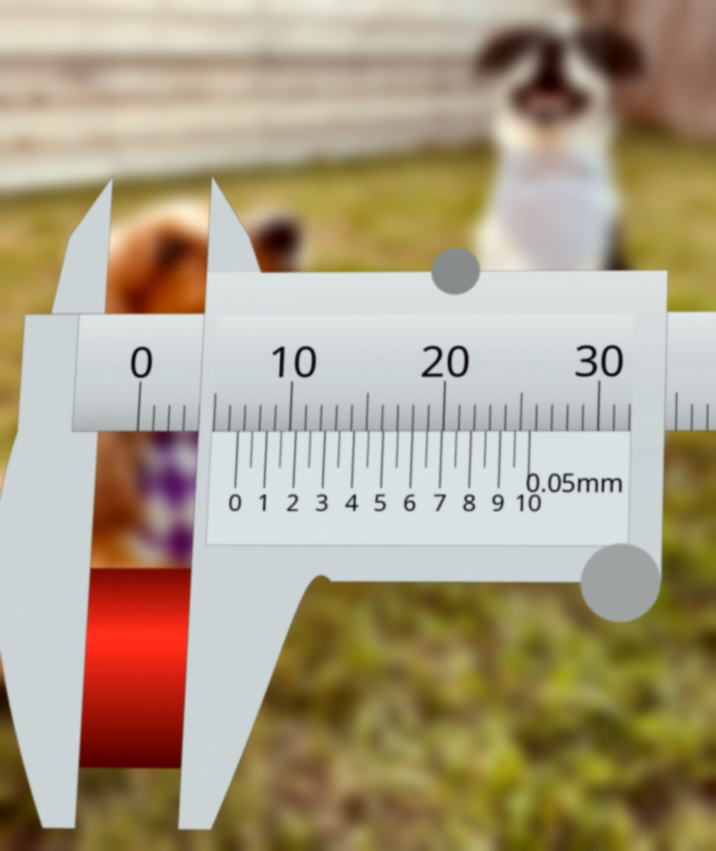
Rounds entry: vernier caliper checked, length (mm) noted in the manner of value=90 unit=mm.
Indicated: value=6.6 unit=mm
